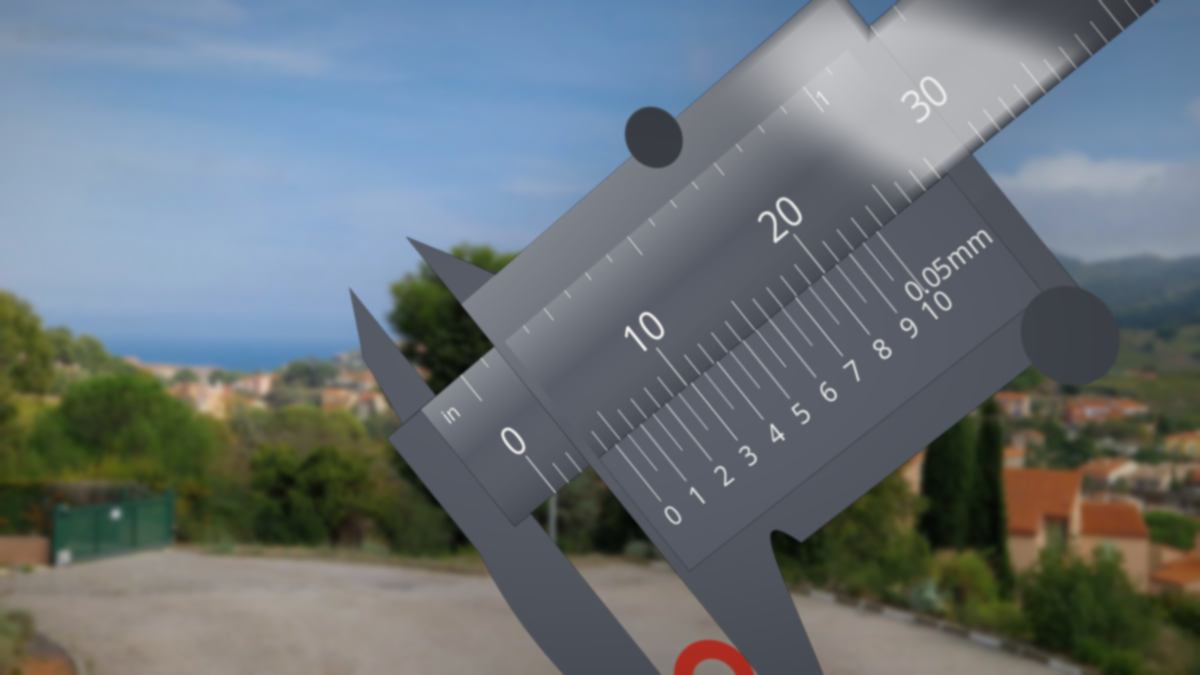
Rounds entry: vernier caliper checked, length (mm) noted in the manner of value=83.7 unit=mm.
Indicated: value=4.6 unit=mm
